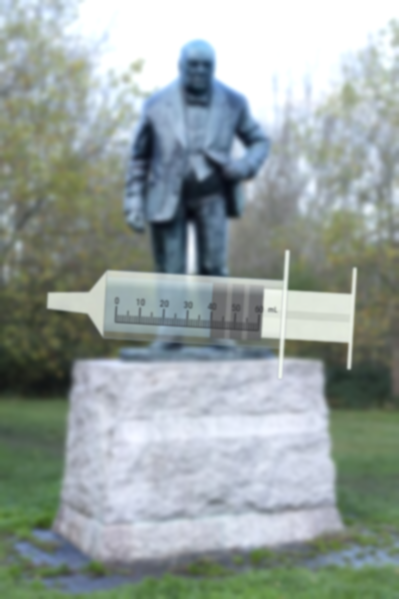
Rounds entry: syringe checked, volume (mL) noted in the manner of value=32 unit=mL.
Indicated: value=40 unit=mL
